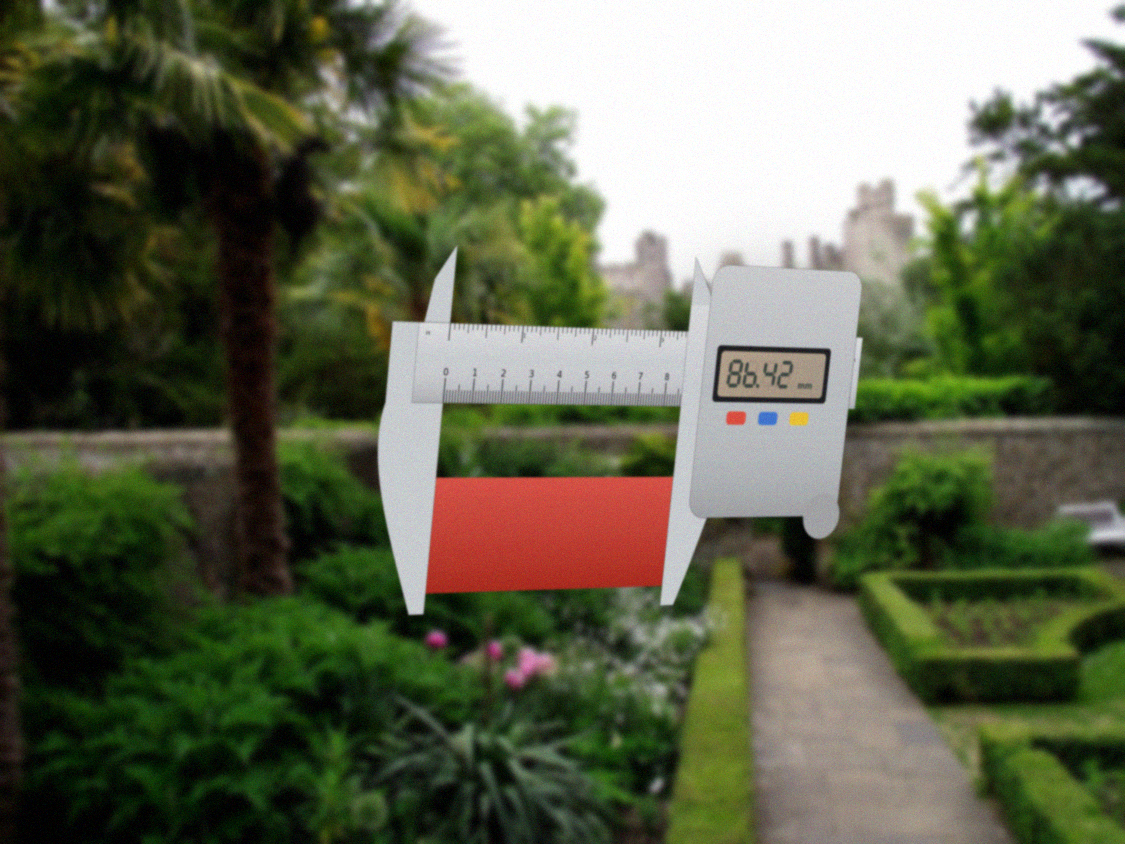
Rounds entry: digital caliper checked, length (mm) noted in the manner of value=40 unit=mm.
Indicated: value=86.42 unit=mm
